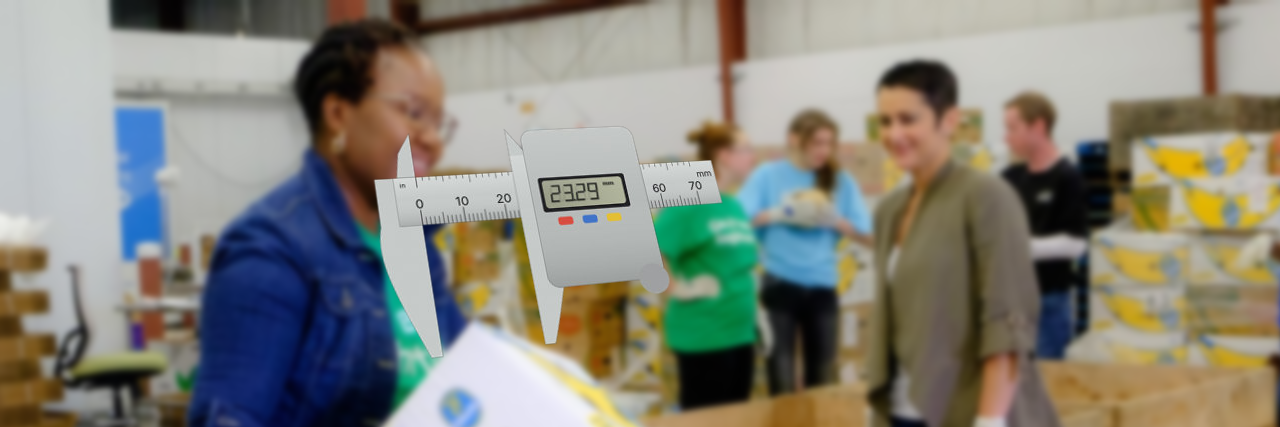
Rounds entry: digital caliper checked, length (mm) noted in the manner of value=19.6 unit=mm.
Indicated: value=23.29 unit=mm
